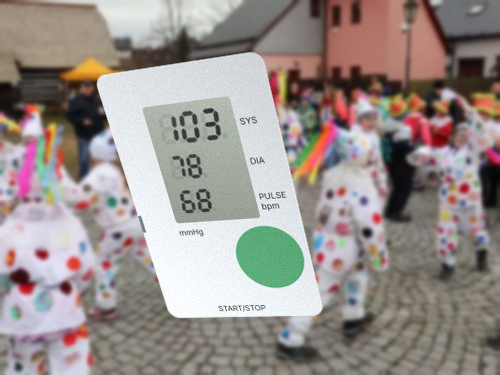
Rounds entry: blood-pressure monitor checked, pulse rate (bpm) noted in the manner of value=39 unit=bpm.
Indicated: value=68 unit=bpm
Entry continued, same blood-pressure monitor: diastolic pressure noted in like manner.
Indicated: value=78 unit=mmHg
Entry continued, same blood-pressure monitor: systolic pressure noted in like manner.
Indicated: value=103 unit=mmHg
